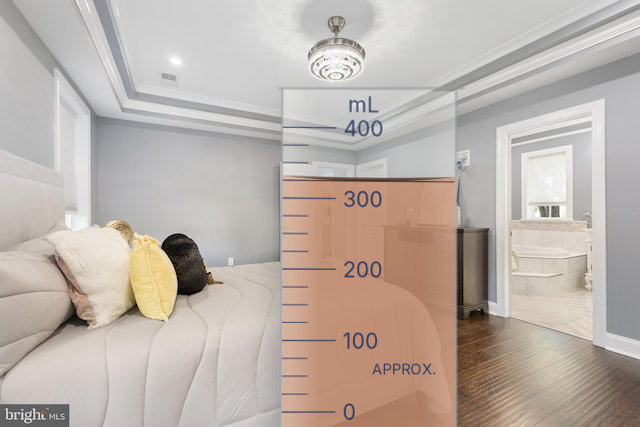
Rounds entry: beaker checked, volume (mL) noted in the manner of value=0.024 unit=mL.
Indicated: value=325 unit=mL
